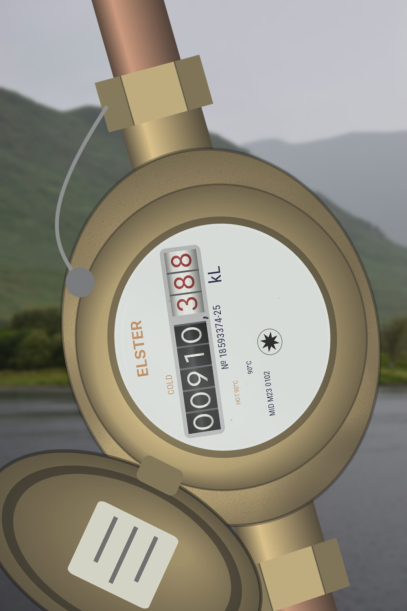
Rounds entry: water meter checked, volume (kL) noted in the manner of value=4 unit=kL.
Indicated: value=910.388 unit=kL
